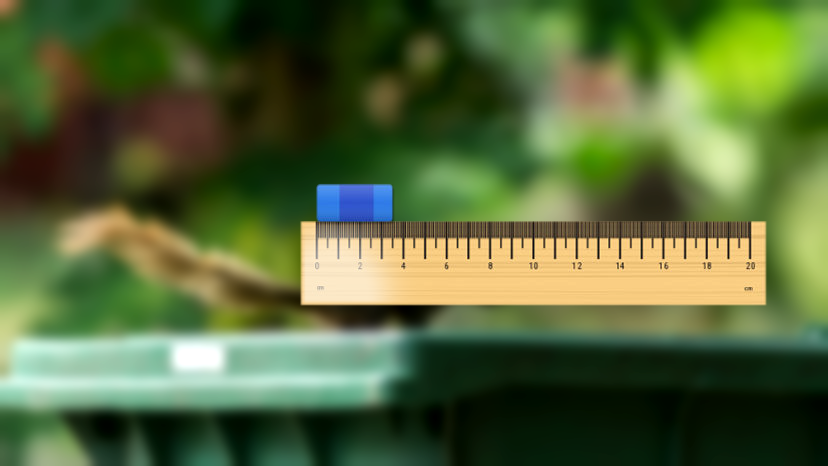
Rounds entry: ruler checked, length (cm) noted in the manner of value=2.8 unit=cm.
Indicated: value=3.5 unit=cm
